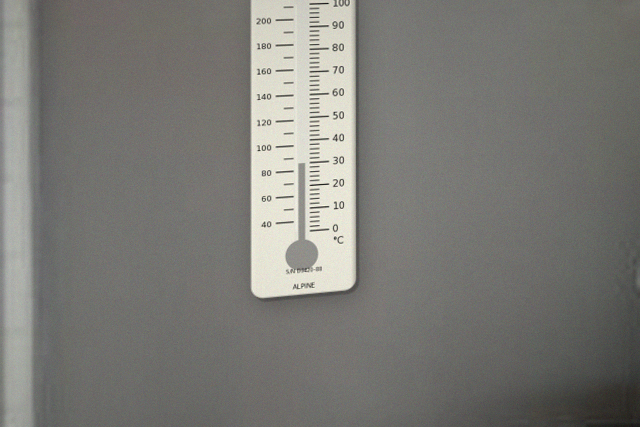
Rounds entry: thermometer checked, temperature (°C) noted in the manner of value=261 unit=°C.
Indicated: value=30 unit=°C
